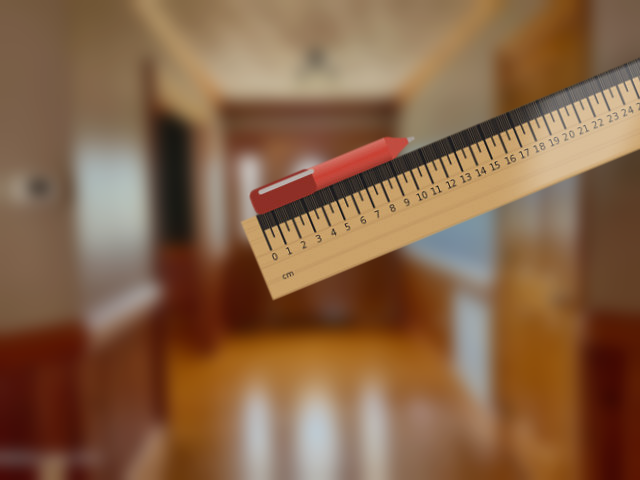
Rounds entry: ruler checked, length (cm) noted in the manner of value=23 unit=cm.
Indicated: value=11 unit=cm
